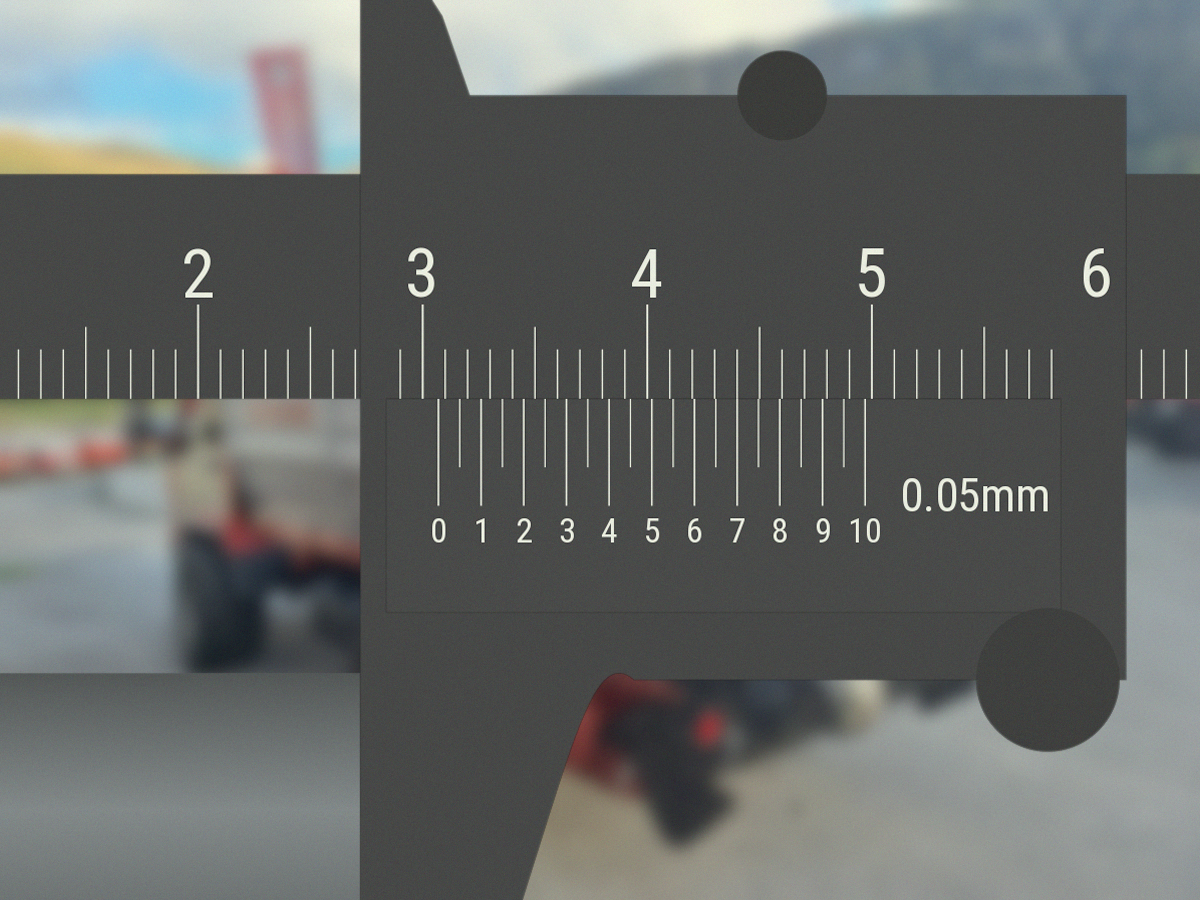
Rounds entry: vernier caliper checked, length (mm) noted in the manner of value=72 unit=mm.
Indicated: value=30.70 unit=mm
